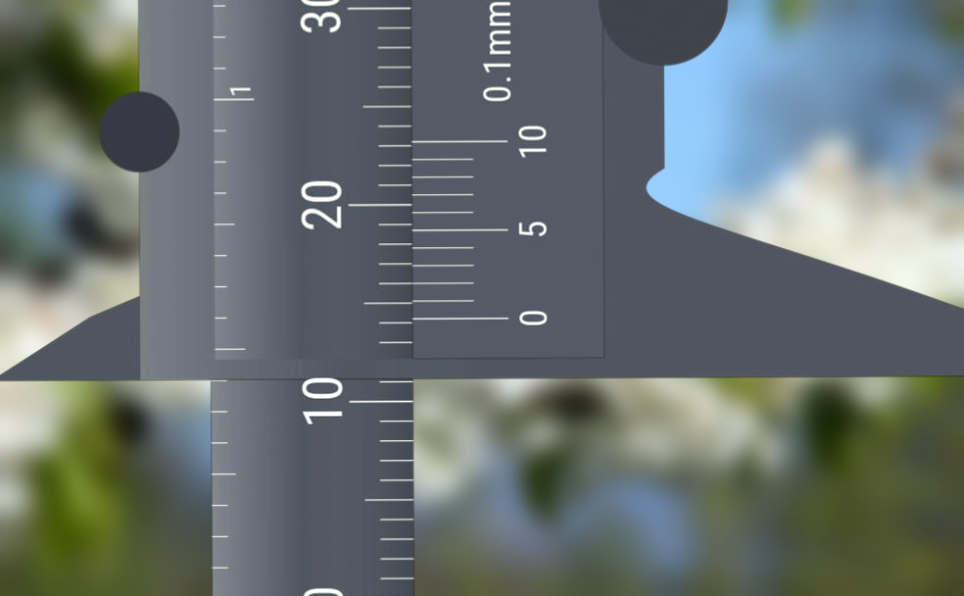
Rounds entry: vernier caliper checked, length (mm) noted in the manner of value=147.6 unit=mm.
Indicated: value=14.2 unit=mm
